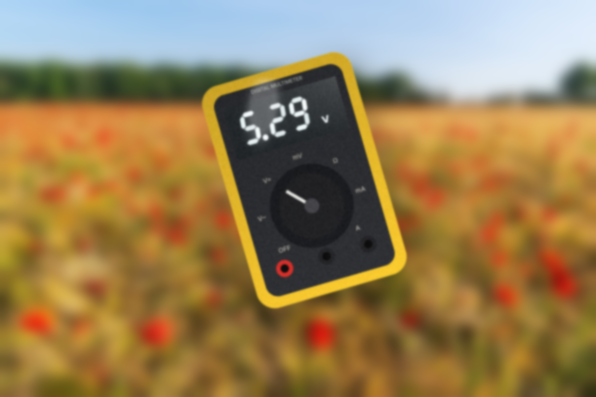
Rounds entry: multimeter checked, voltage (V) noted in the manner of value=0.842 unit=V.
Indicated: value=5.29 unit=V
